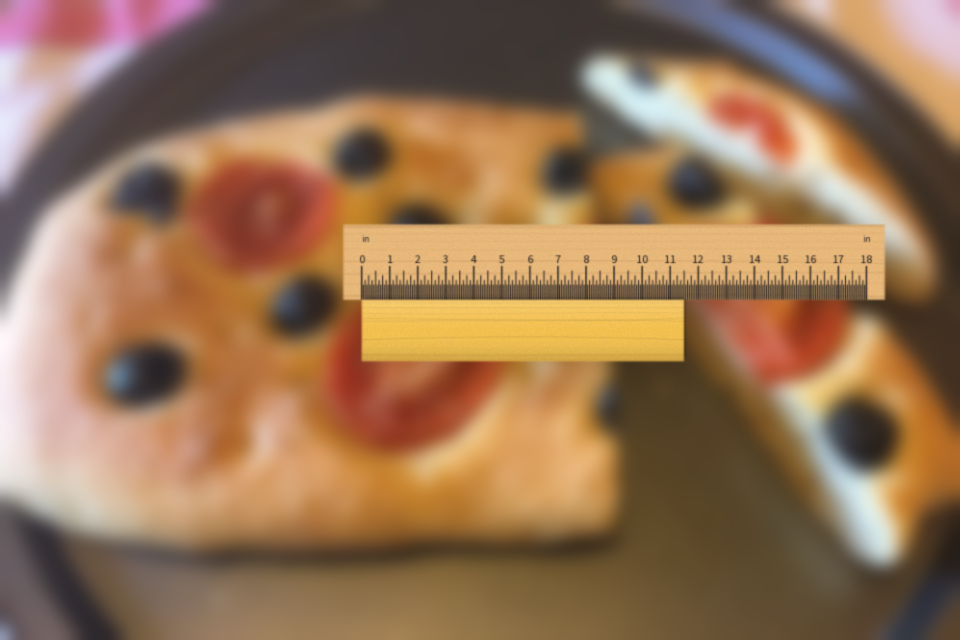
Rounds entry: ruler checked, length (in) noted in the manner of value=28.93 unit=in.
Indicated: value=11.5 unit=in
